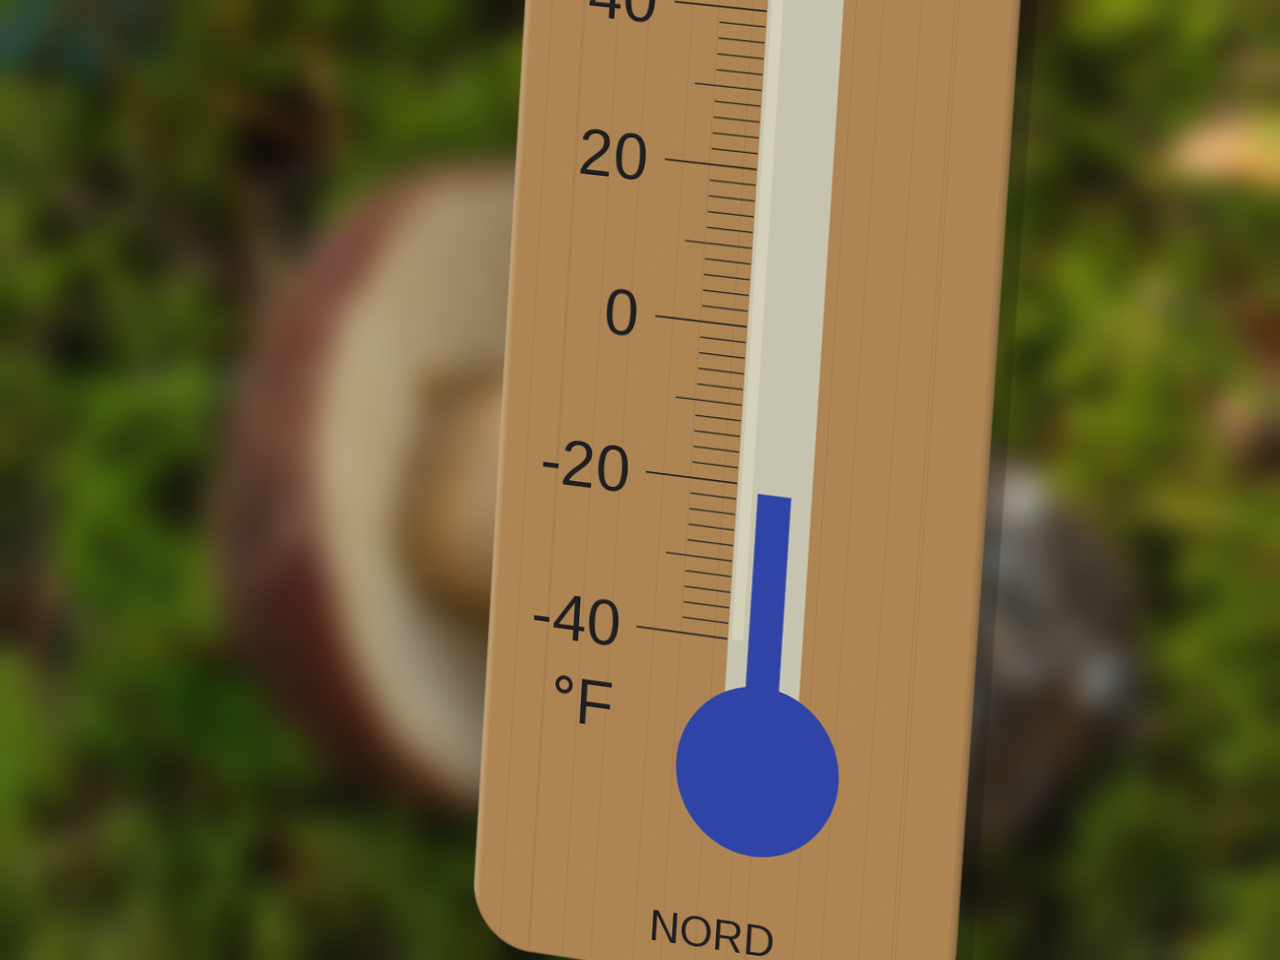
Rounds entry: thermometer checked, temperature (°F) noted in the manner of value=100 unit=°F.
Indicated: value=-21 unit=°F
